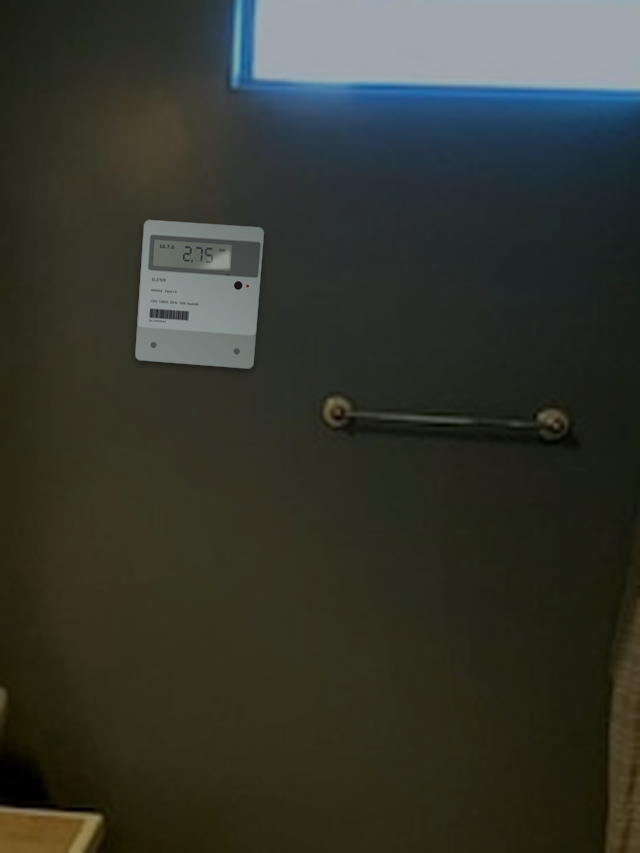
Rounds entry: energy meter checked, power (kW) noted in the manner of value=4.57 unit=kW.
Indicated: value=2.75 unit=kW
